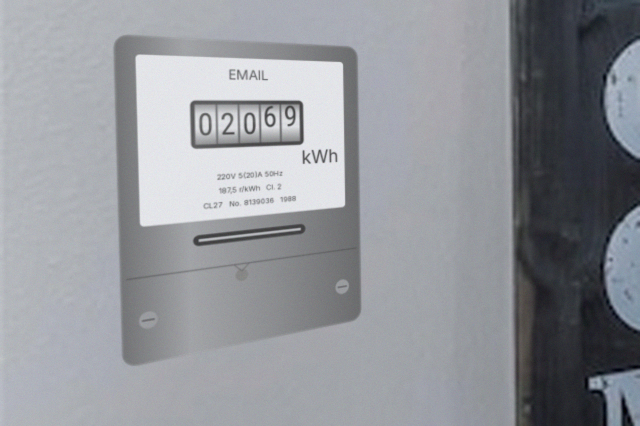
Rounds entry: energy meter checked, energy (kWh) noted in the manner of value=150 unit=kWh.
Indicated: value=2069 unit=kWh
